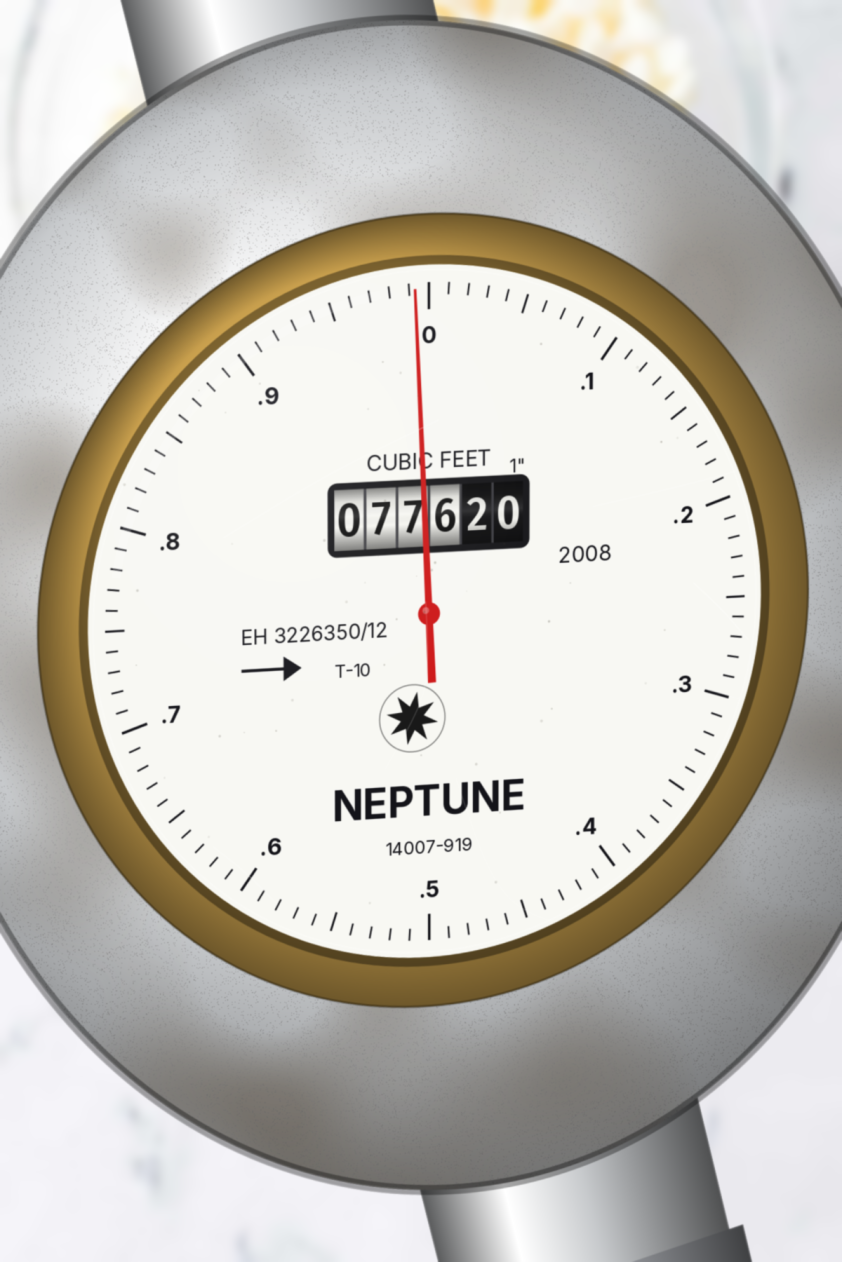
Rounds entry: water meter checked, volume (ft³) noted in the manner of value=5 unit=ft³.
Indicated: value=77619.99 unit=ft³
